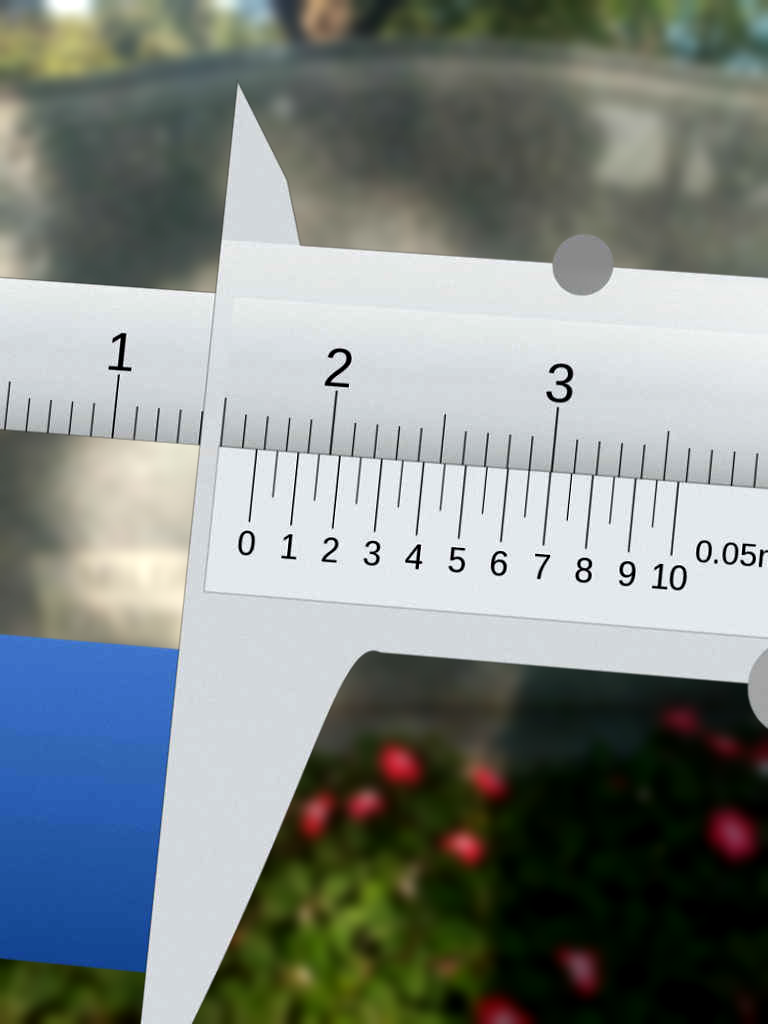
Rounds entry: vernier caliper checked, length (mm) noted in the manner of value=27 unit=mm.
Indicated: value=16.65 unit=mm
